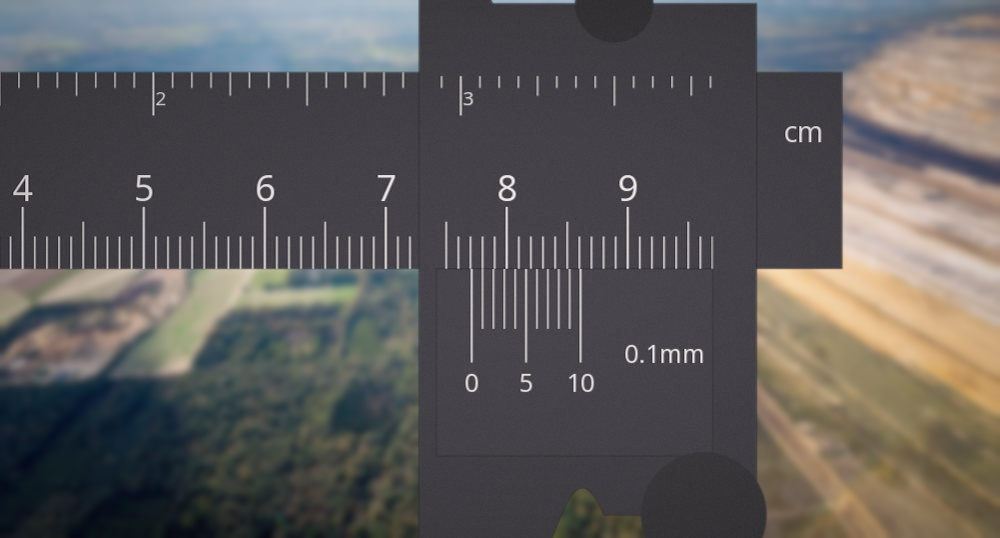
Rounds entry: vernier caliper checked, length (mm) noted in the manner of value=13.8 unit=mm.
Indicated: value=77.1 unit=mm
